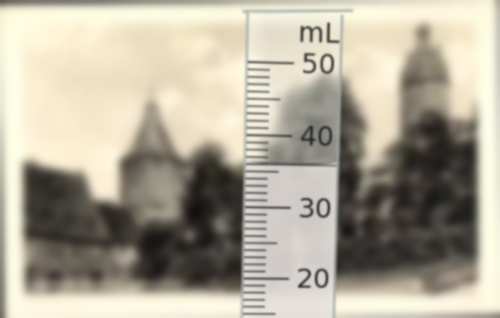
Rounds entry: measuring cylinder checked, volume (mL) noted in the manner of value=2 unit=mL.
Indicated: value=36 unit=mL
